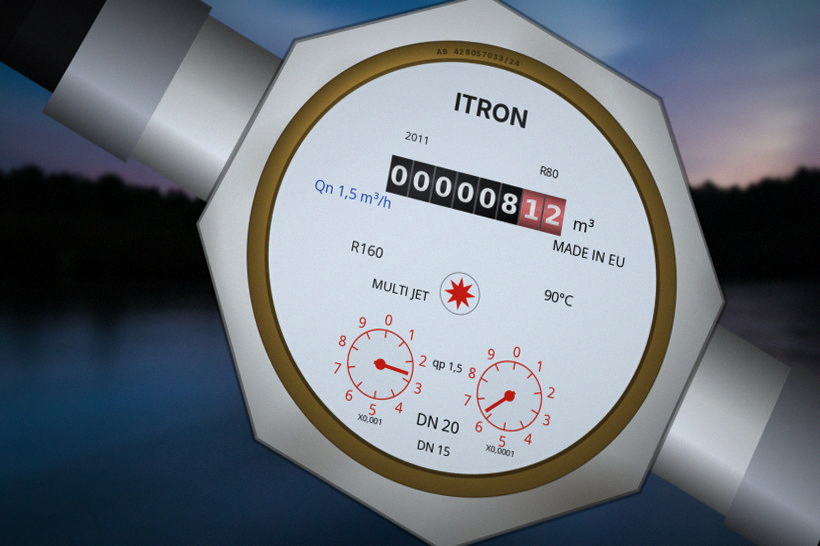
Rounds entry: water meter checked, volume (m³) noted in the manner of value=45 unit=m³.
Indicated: value=8.1226 unit=m³
